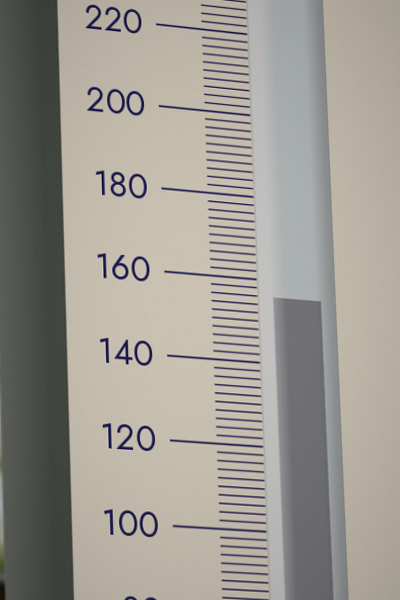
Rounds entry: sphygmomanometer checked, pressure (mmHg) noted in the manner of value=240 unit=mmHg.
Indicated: value=156 unit=mmHg
